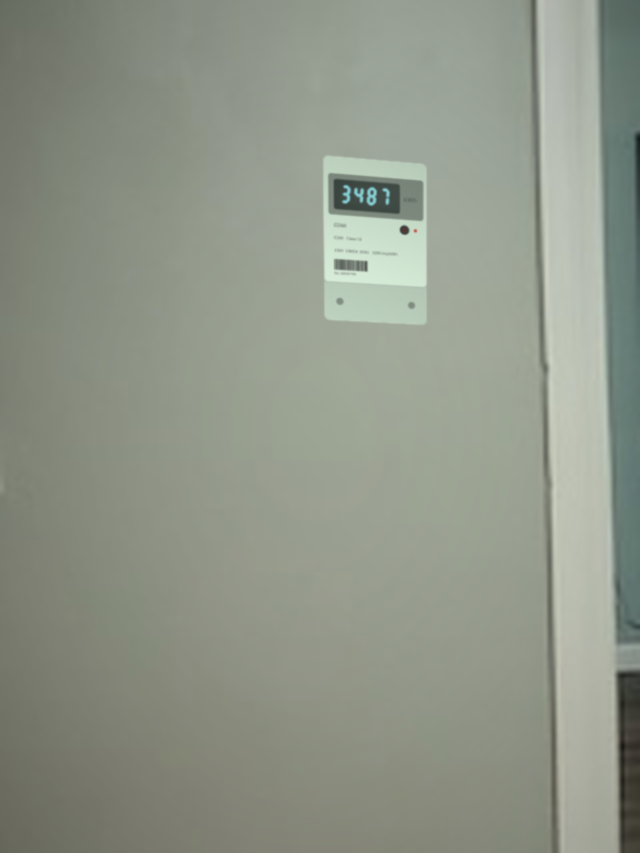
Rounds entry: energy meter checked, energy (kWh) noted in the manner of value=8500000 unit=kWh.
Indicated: value=3487 unit=kWh
